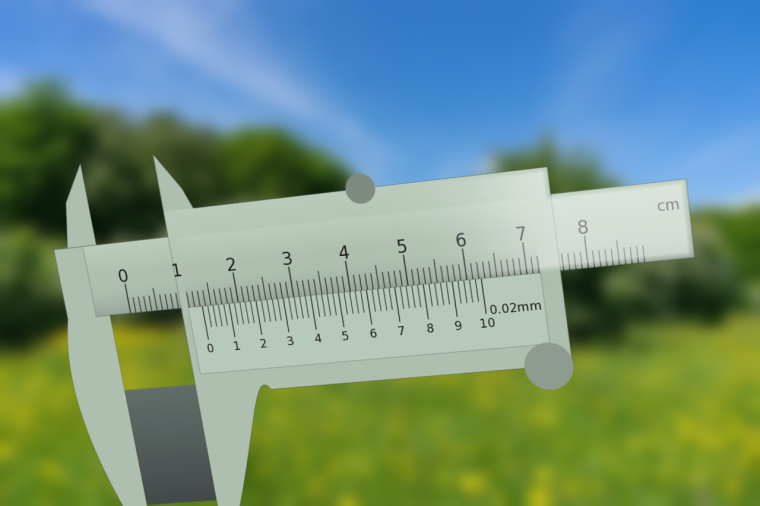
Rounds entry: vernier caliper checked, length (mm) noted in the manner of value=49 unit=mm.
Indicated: value=13.4 unit=mm
